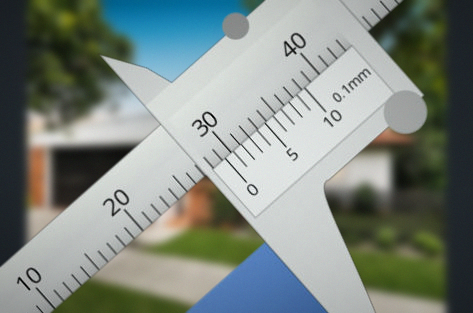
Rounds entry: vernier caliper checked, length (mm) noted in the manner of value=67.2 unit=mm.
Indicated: value=29.3 unit=mm
